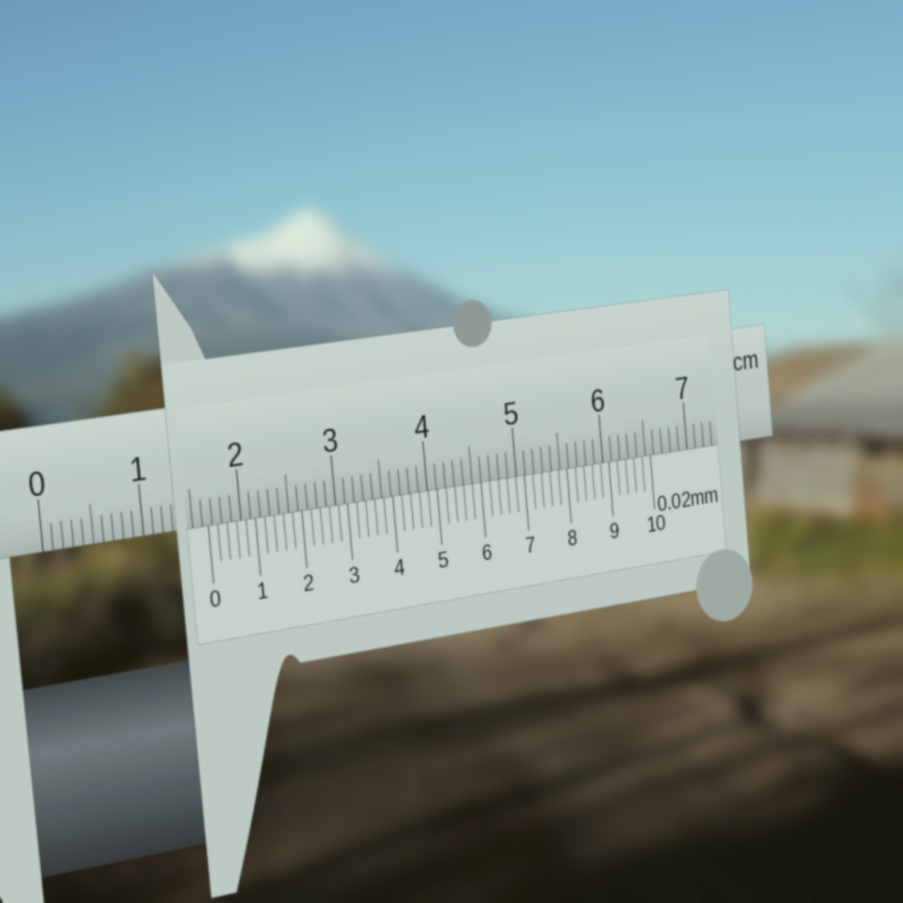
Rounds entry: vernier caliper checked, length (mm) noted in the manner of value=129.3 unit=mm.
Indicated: value=16.6 unit=mm
